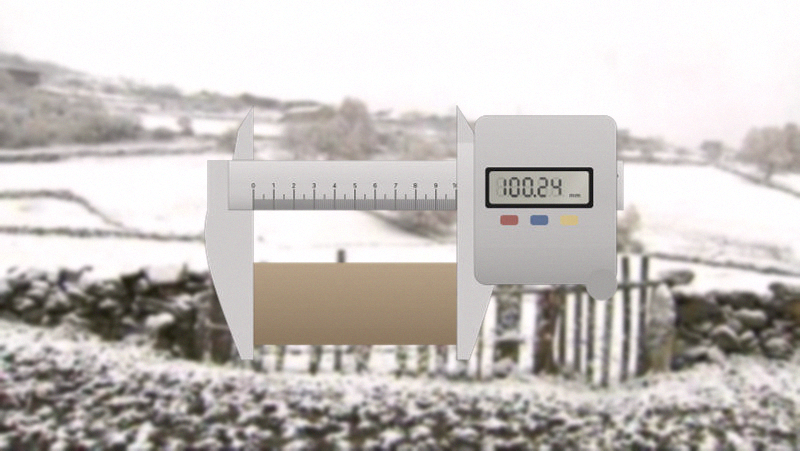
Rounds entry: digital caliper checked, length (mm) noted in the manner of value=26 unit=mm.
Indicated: value=100.24 unit=mm
